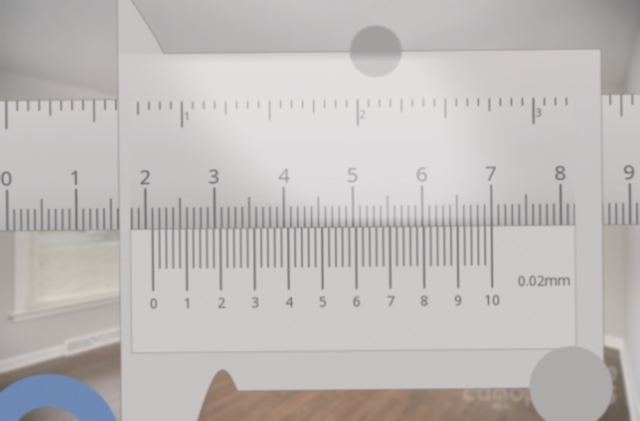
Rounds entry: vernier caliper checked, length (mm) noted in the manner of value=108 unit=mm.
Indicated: value=21.0 unit=mm
